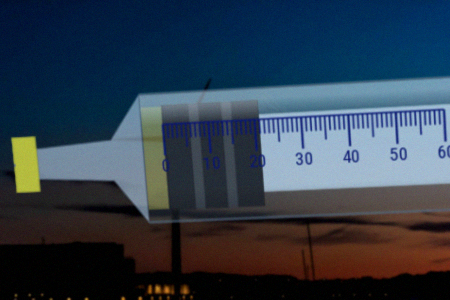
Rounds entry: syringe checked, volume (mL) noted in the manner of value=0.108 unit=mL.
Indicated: value=0 unit=mL
